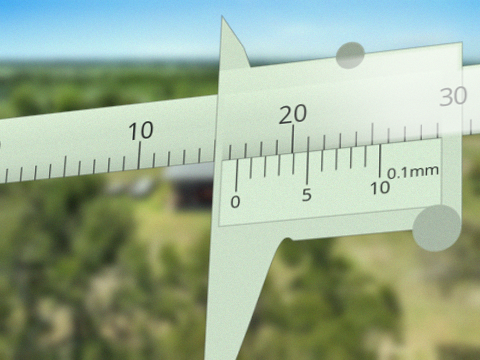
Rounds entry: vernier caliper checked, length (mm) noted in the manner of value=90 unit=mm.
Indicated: value=16.5 unit=mm
